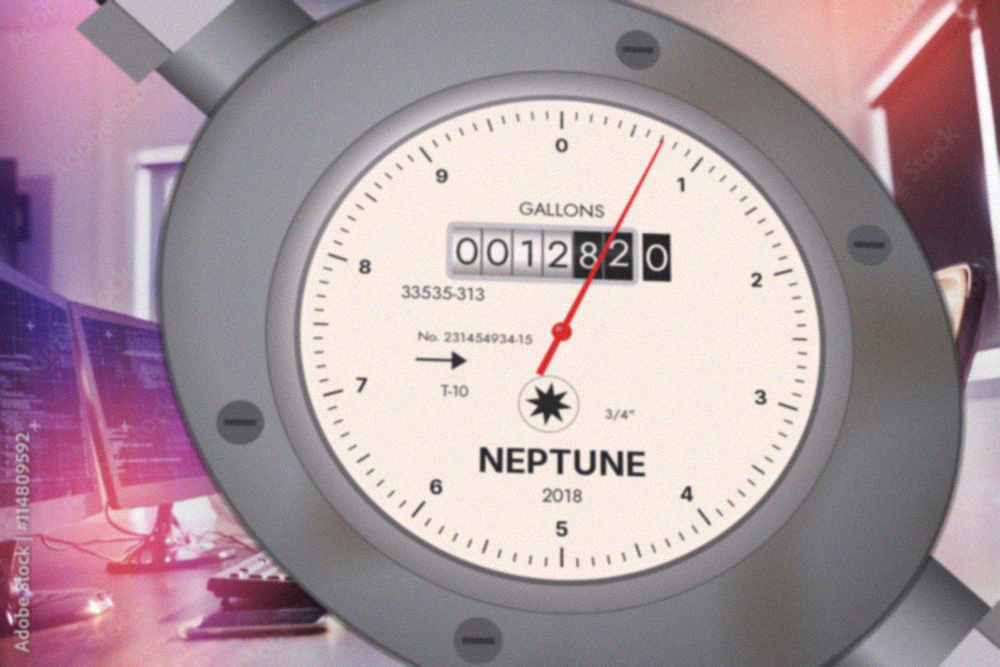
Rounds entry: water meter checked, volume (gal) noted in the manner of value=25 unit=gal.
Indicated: value=12820.7 unit=gal
